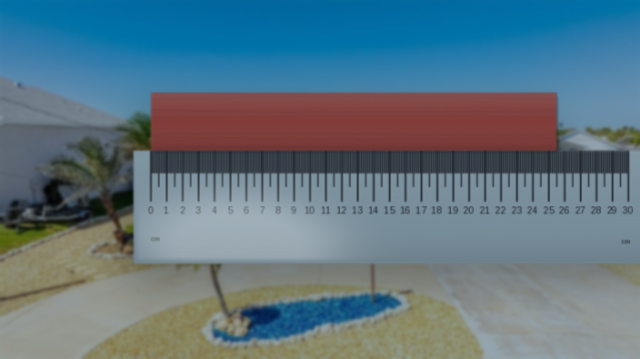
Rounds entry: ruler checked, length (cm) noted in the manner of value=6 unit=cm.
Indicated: value=25.5 unit=cm
